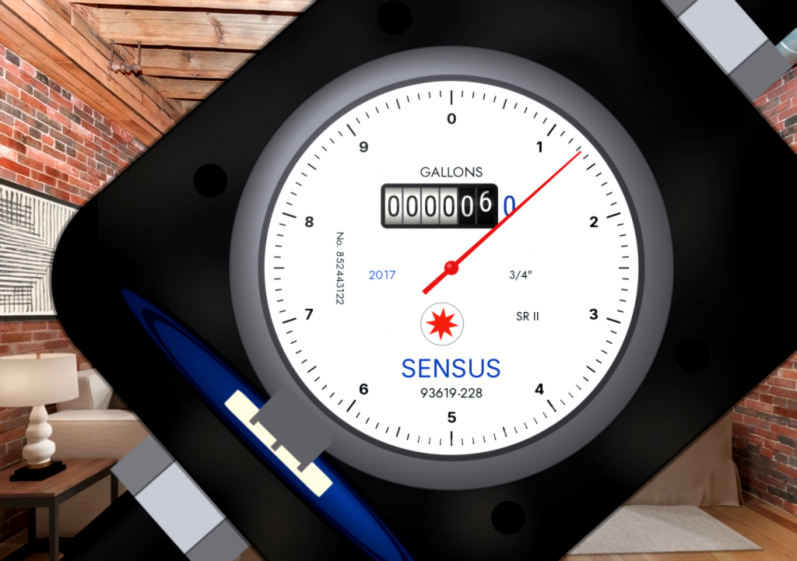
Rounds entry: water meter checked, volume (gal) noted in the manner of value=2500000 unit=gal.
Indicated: value=61.3 unit=gal
